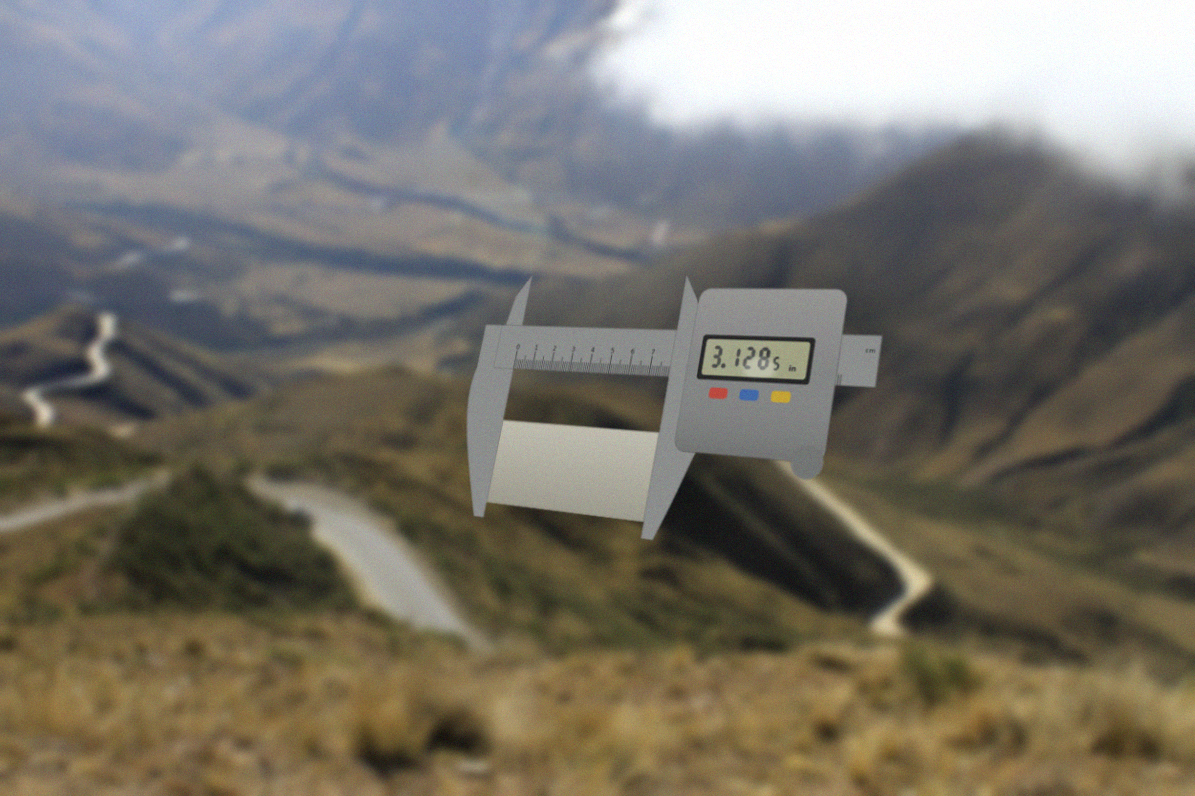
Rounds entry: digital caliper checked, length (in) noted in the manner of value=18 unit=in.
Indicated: value=3.1285 unit=in
